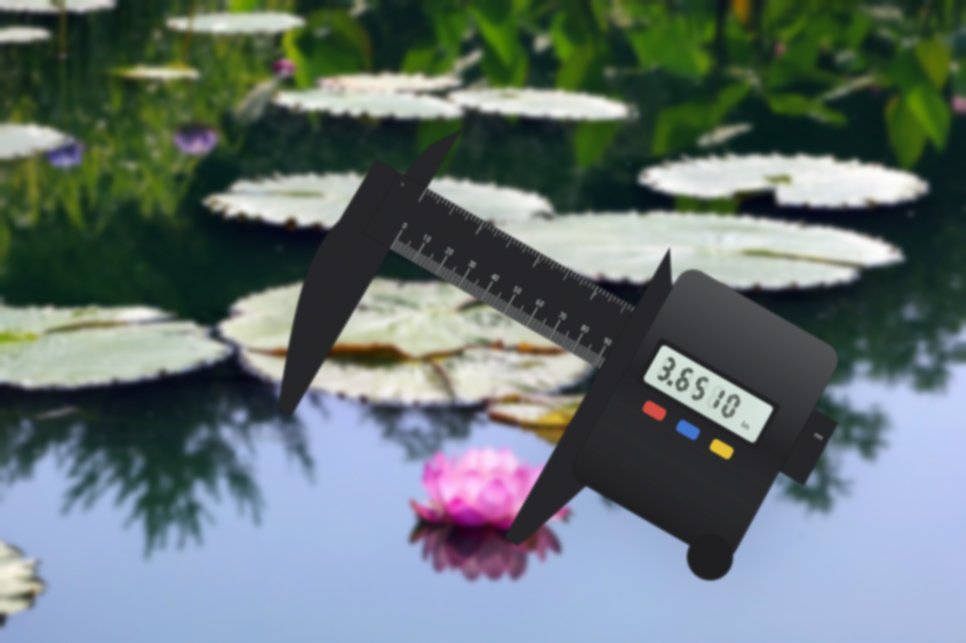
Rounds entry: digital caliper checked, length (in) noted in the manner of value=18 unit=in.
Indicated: value=3.6510 unit=in
